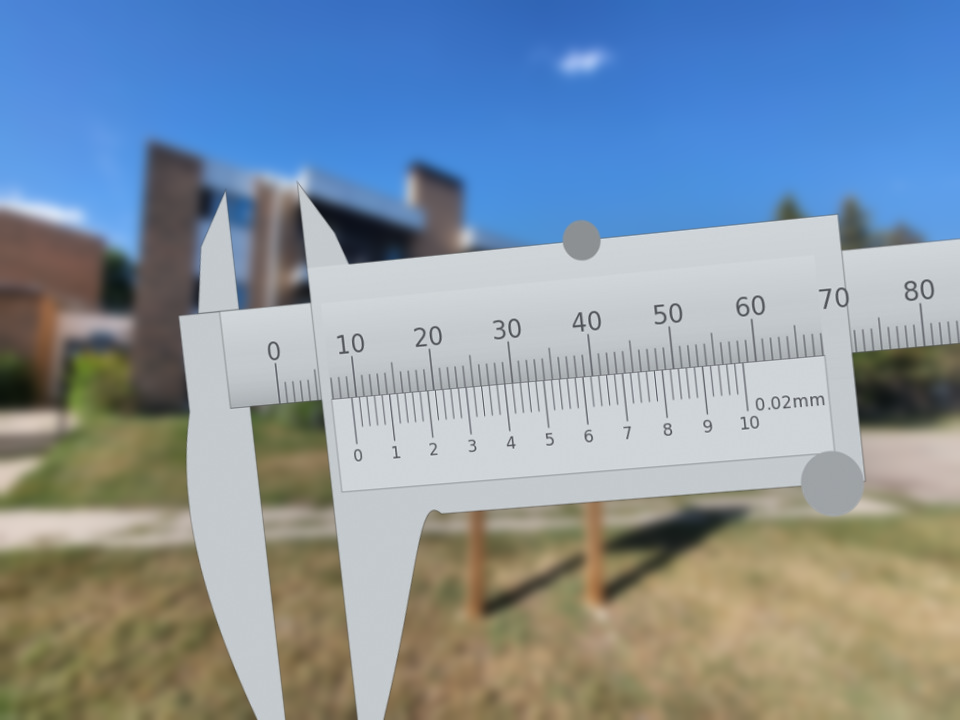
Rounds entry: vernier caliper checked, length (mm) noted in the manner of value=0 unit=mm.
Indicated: value=9.4 unit=mm
